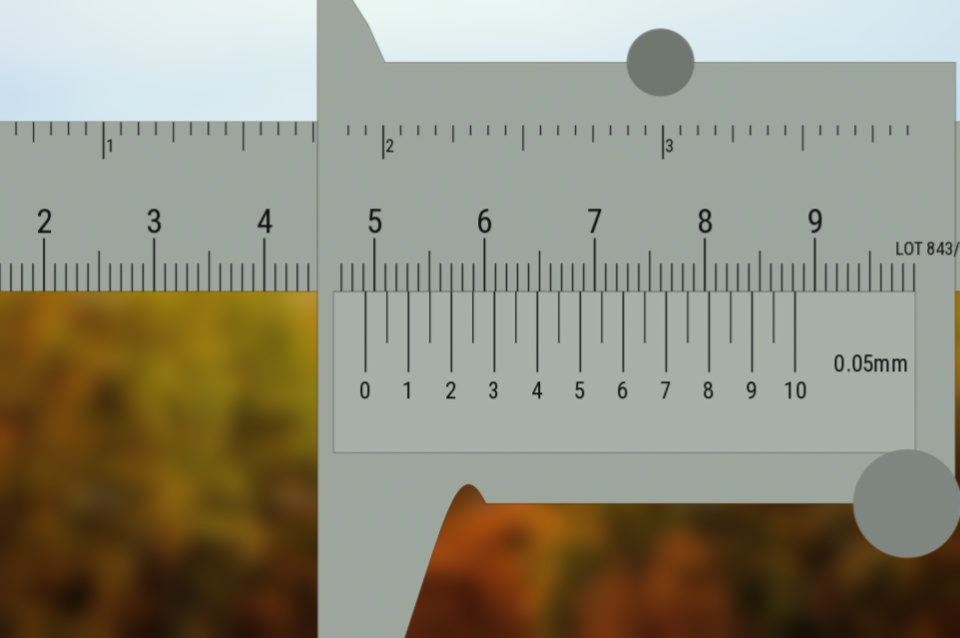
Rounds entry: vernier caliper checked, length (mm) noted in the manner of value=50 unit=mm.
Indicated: value=49.2 unit=mm
